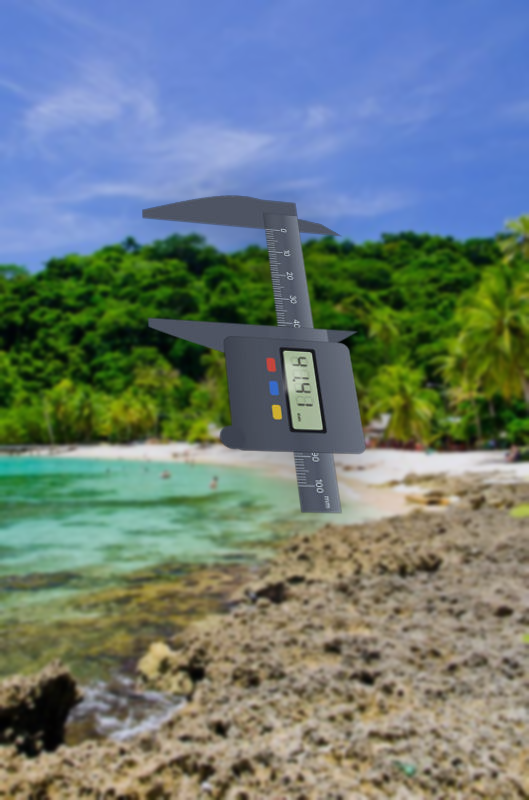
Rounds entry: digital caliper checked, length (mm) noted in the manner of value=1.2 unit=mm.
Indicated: value=41.41 unit=mm
